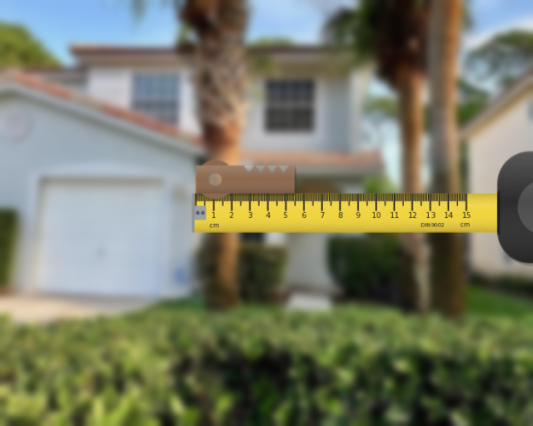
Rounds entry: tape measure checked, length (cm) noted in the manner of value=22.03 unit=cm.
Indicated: value=5.5 unit=cm
